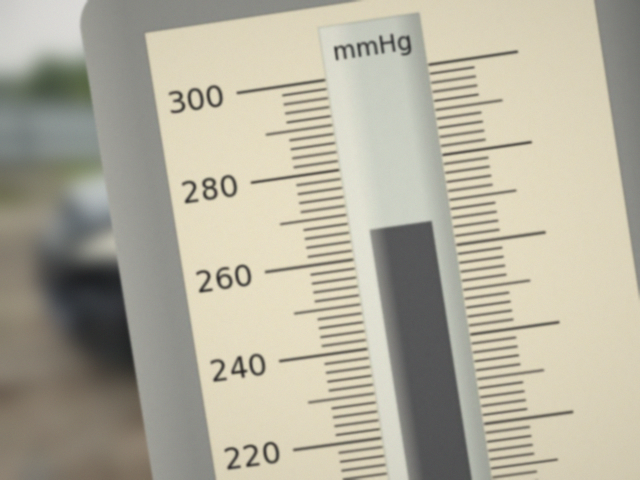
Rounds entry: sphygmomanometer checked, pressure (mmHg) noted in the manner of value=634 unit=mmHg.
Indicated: value=266 unit=mmHg
